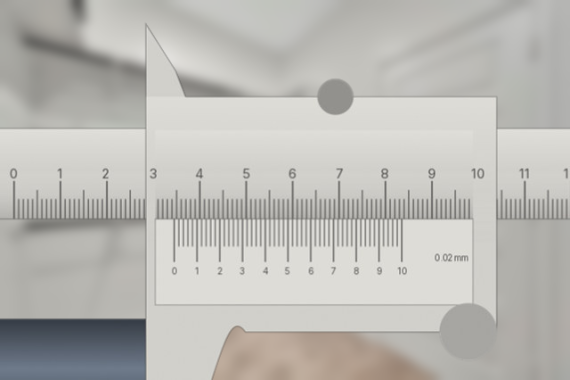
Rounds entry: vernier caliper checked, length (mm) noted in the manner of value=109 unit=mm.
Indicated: value=34.5 unit=mm
